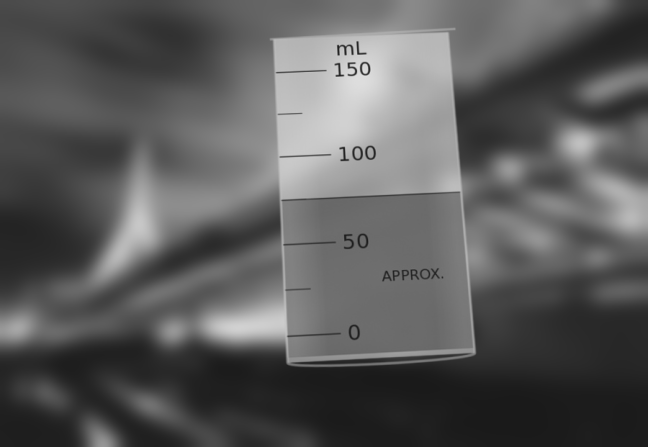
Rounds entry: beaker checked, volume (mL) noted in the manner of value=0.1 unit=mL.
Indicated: value=75 unit=mL
